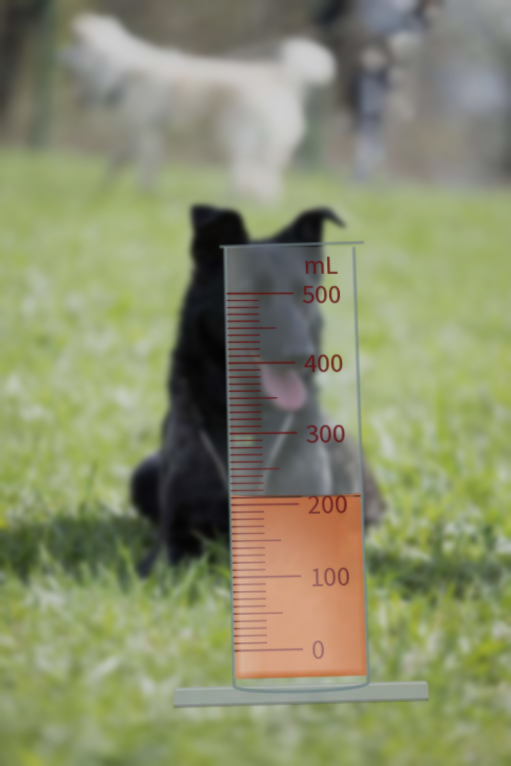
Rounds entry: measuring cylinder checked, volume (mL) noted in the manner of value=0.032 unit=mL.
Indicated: value=210 unit=mL
